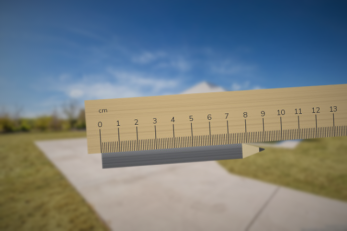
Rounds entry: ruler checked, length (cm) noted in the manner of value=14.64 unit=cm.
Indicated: value=9 unit=cm
